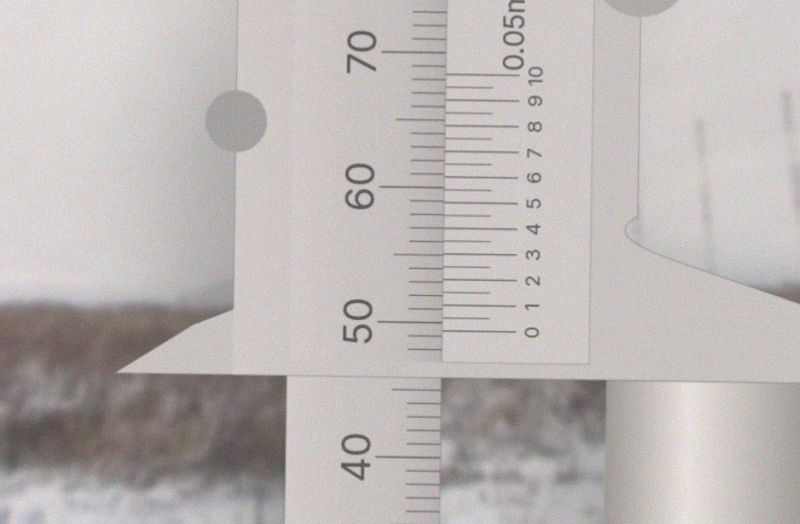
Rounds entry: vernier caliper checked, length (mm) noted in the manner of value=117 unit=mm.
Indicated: value=49.4 unit=mm
